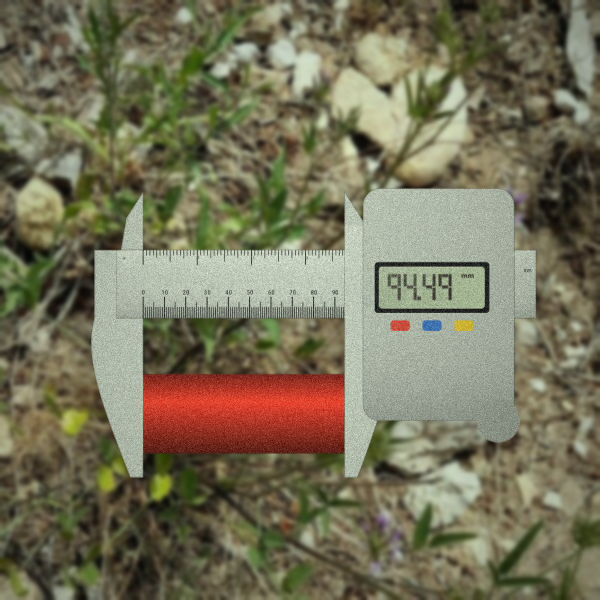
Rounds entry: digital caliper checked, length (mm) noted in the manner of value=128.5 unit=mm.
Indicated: value=94.49 unit=mm
